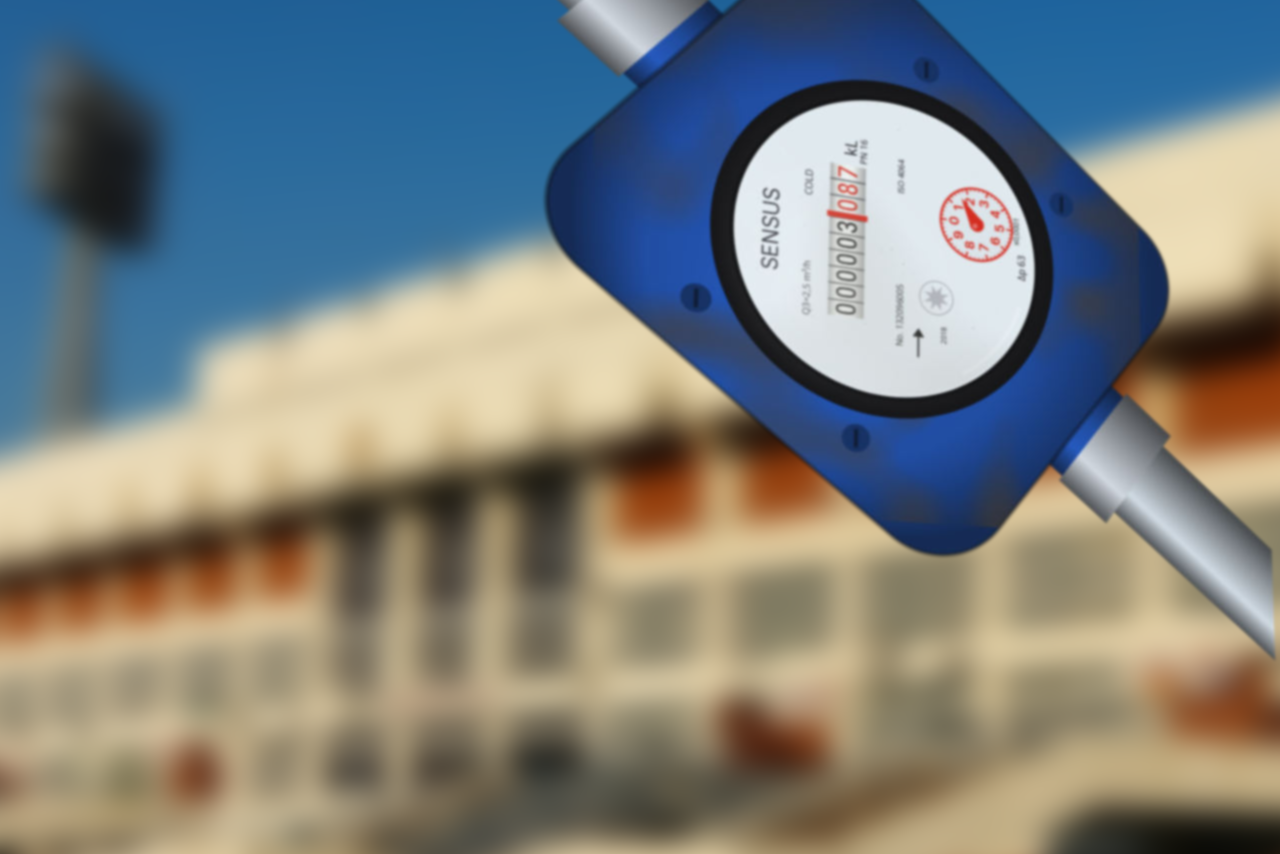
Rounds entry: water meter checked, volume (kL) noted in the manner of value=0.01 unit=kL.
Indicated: value=3.0871 unit=kL
